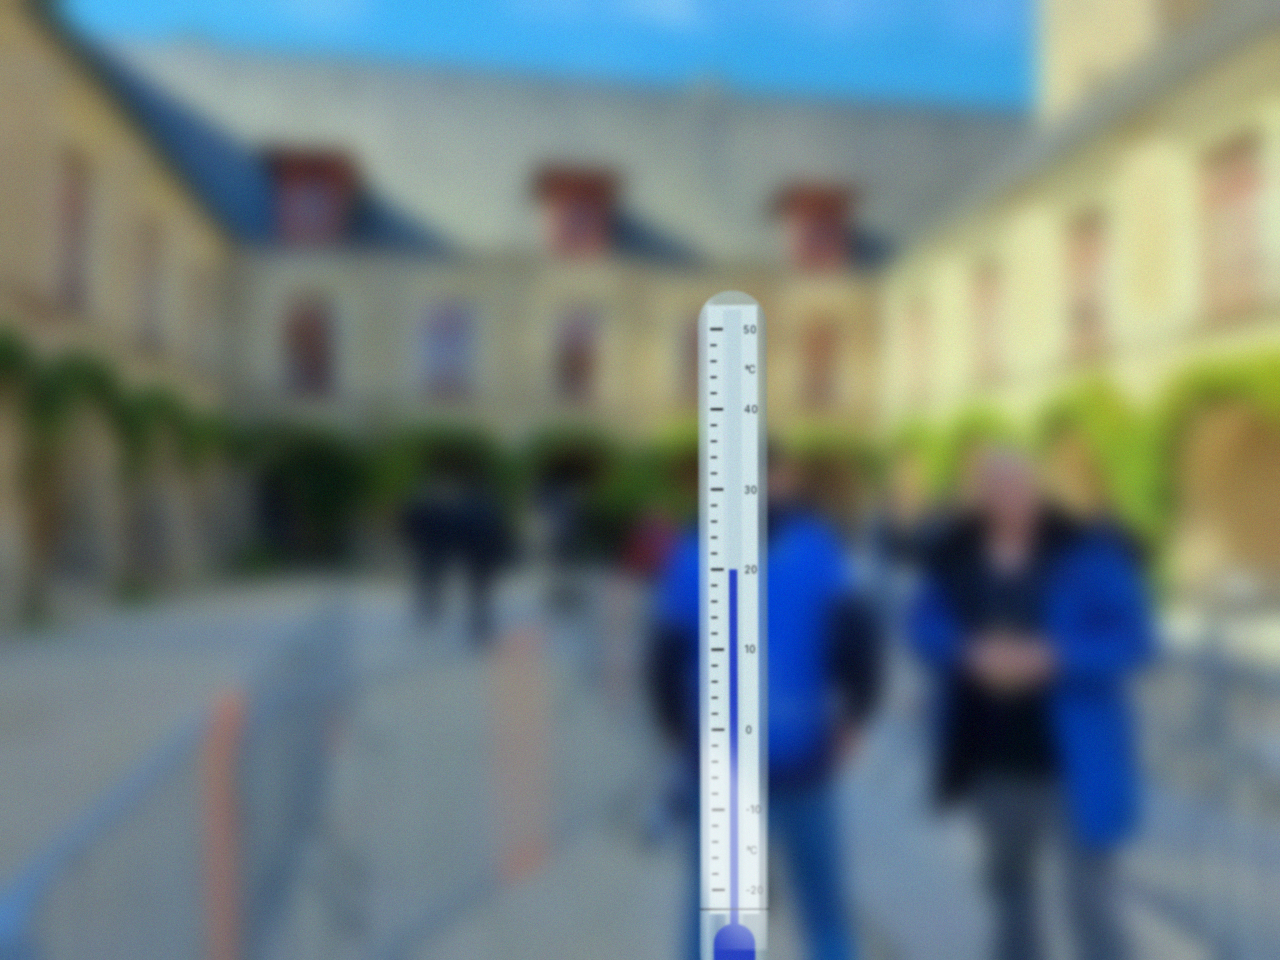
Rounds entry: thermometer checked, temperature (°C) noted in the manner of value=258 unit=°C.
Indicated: value=20 unit=°C
